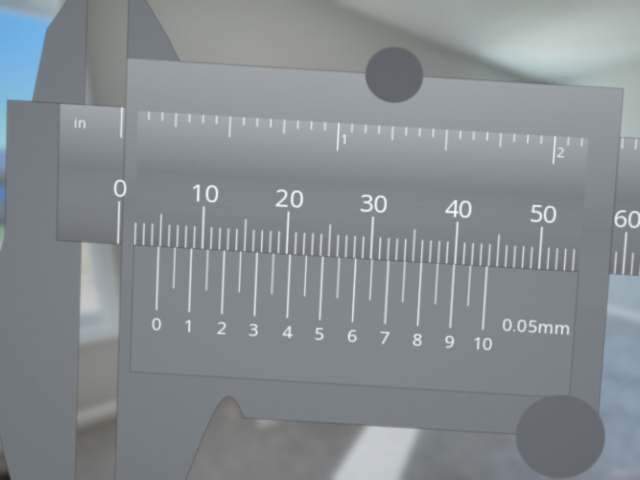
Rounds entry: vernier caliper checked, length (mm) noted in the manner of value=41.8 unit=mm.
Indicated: value=4.8 unit=mm
